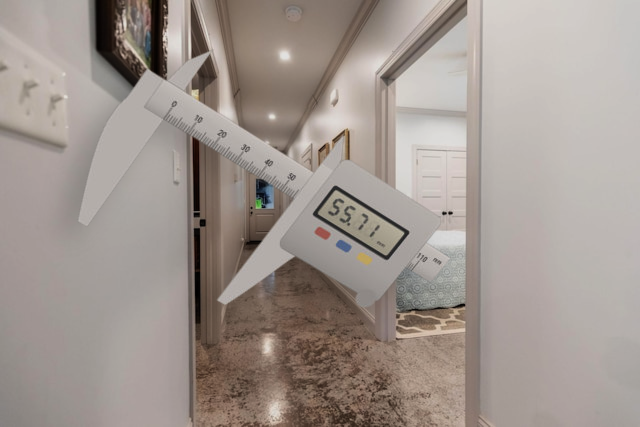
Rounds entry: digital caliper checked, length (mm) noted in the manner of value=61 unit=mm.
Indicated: value=55.71 unit=mm
